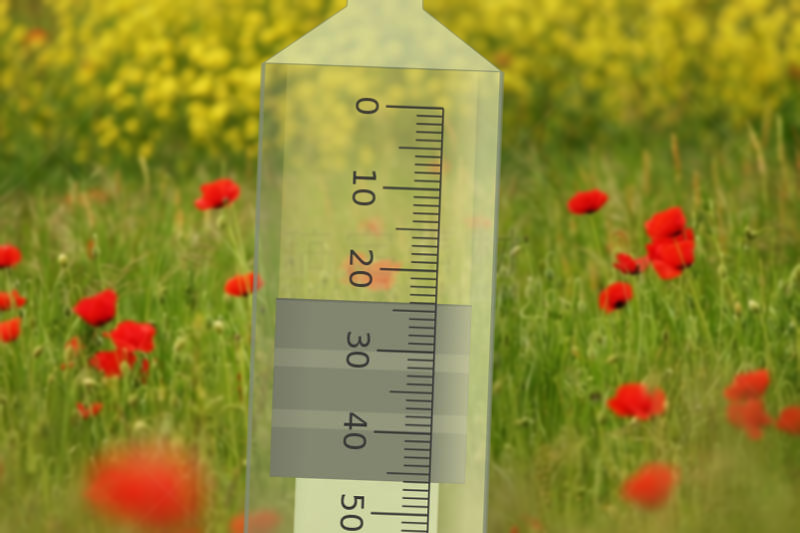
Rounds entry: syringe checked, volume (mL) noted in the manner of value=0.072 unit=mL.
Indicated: value=24 unit=mL
